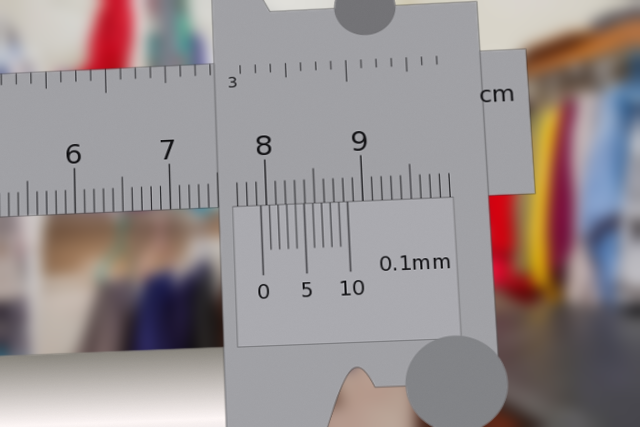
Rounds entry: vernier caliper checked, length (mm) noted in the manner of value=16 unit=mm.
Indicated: value=79.4 unit=mm
